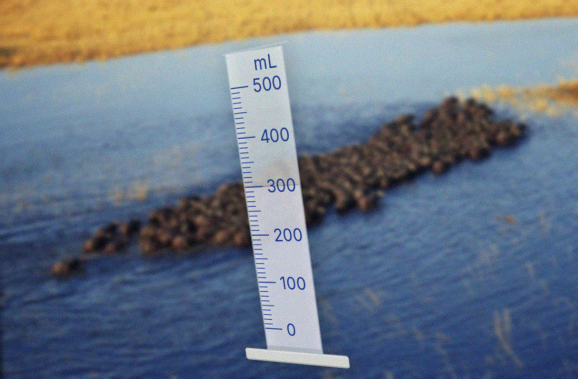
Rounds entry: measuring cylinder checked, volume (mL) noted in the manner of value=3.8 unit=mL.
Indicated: value=300 unit=mL
